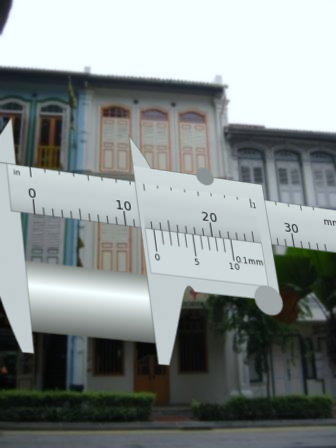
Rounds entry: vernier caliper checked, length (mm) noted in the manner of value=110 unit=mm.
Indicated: value=13.2 unit=mm
